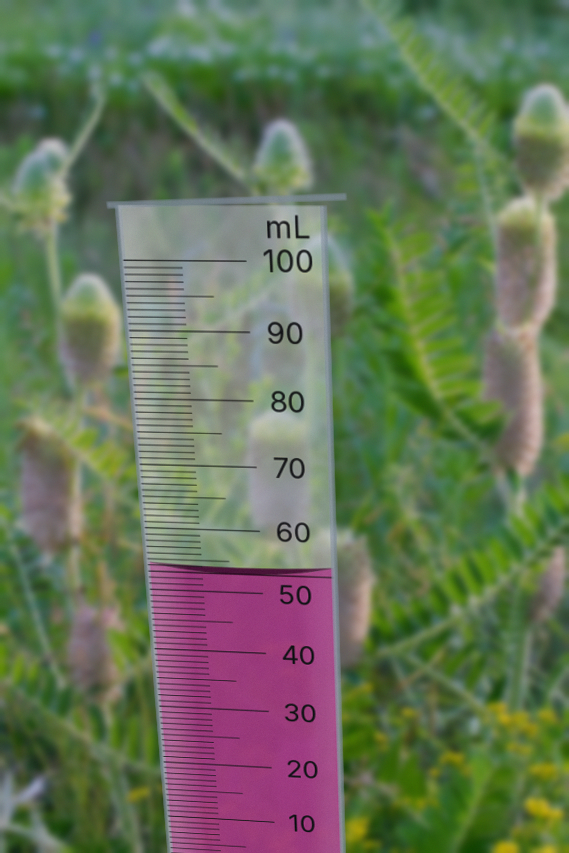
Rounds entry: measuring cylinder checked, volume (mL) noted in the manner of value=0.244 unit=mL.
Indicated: value=53 unit=mL
